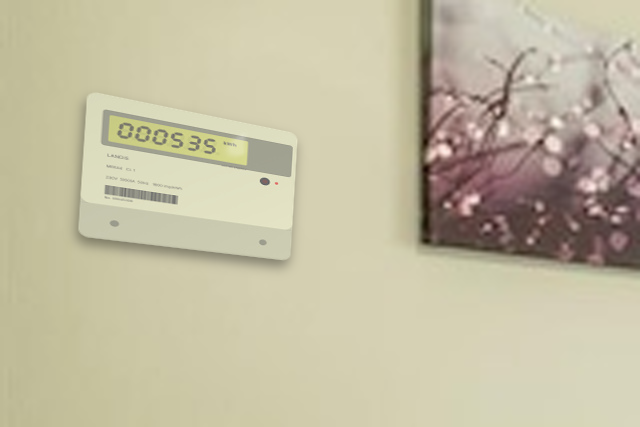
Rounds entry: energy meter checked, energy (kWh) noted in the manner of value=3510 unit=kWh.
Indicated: value=535 unit=kWh
